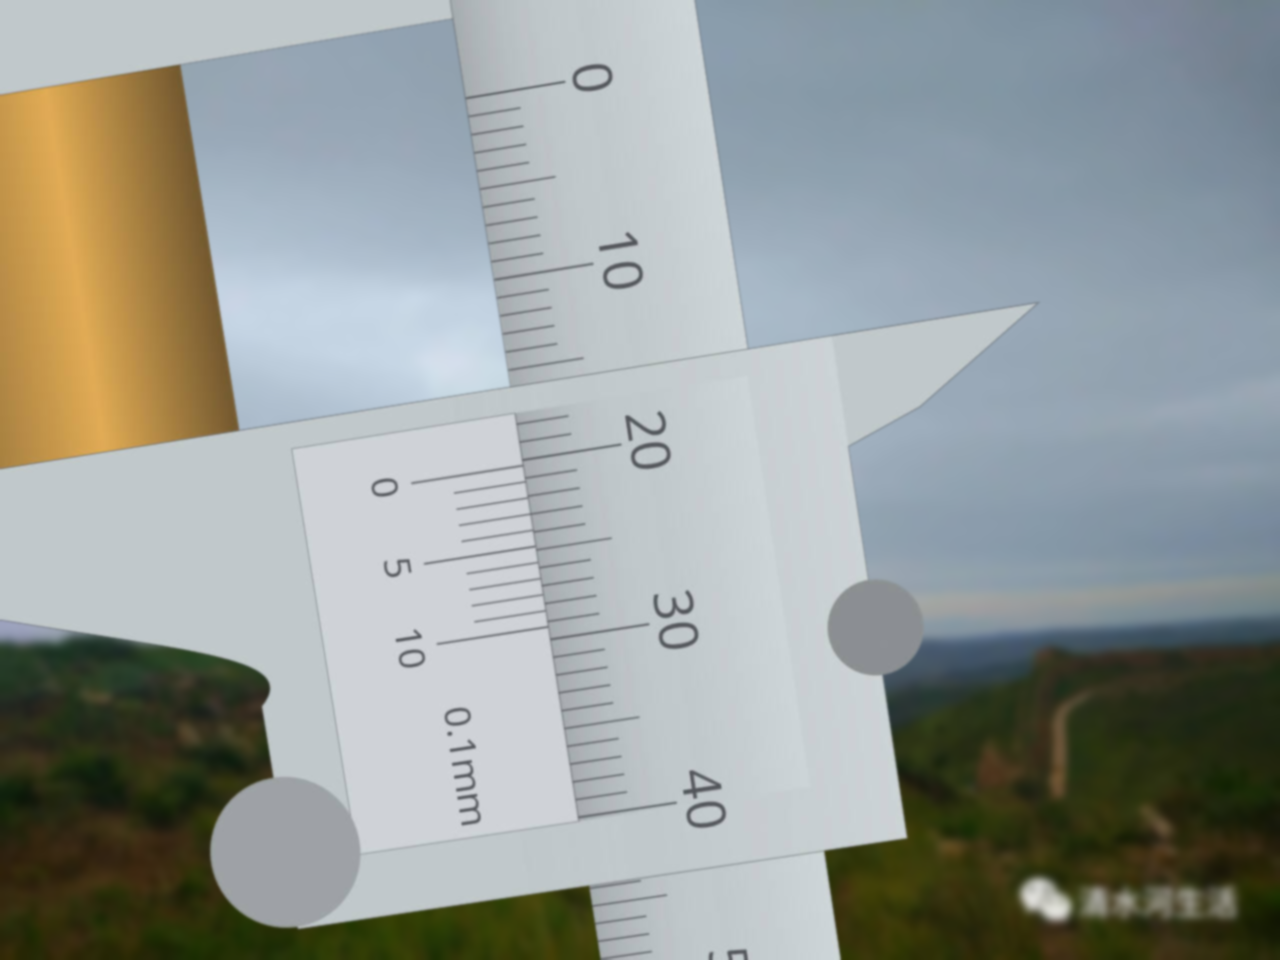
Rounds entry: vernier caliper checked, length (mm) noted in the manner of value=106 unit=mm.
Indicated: value=20.3 unit=mm
